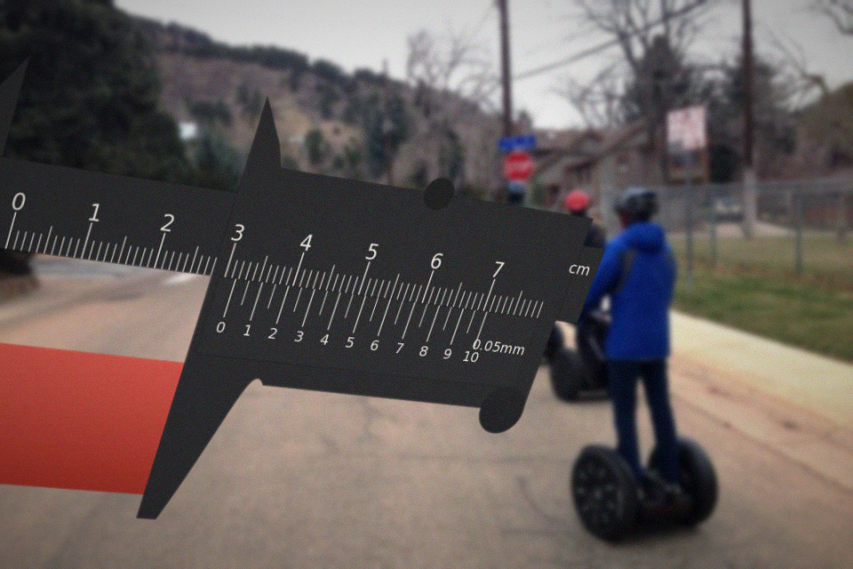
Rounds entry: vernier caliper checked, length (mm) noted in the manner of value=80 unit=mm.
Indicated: value=31.6 unit=mm
